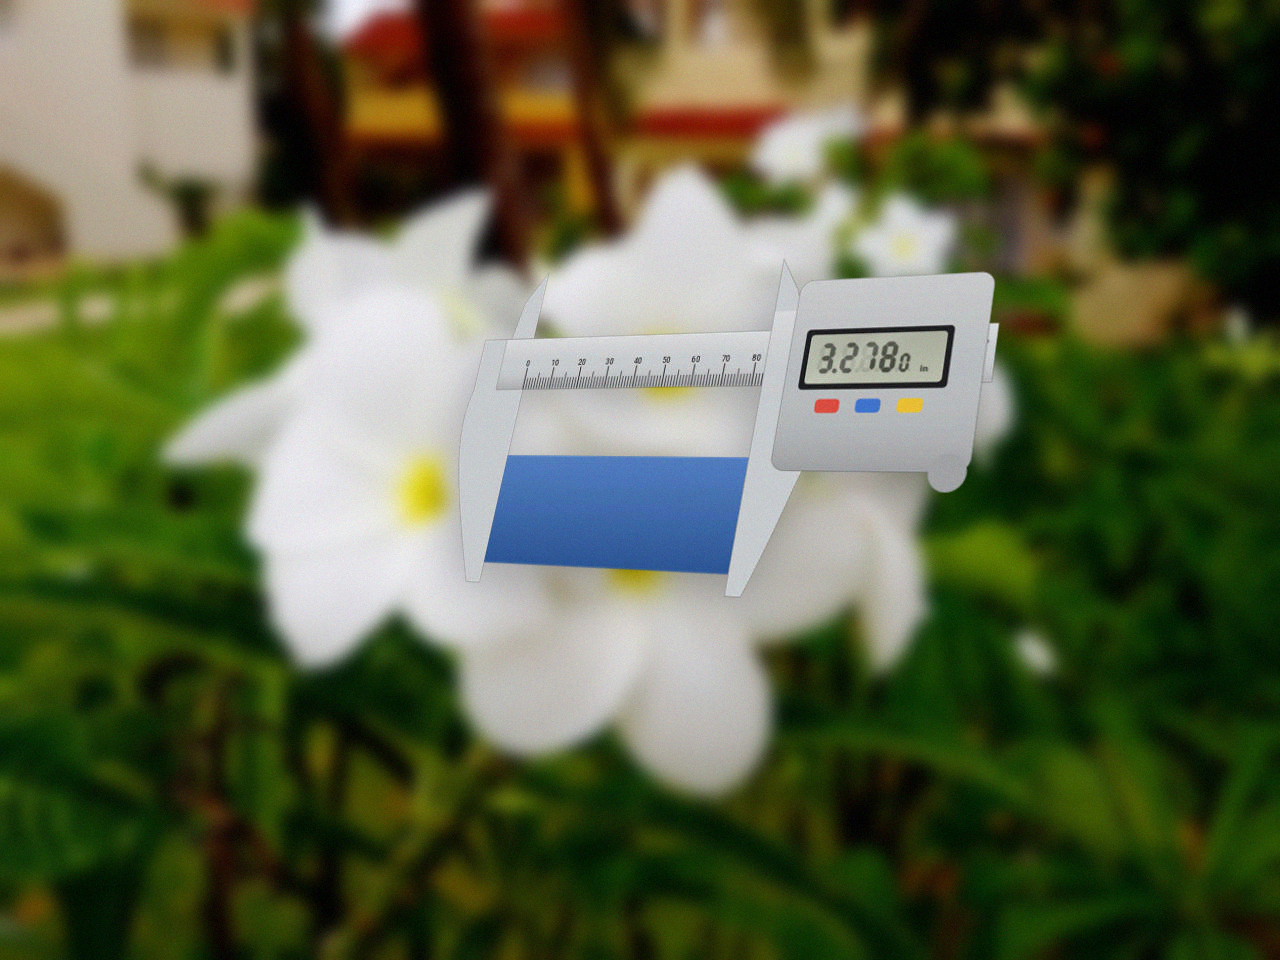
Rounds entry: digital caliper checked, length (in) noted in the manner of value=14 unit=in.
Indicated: value=3.2780 unit=in
